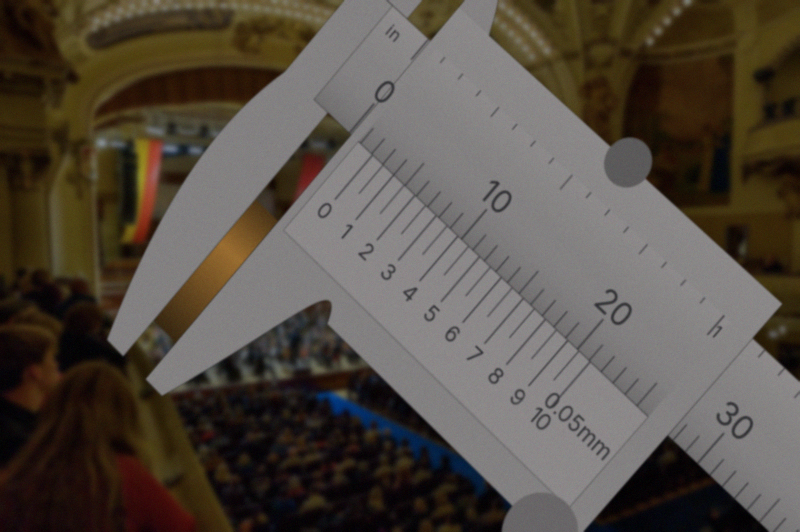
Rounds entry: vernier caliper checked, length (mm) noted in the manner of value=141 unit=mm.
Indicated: value=2.1 unit=mm
